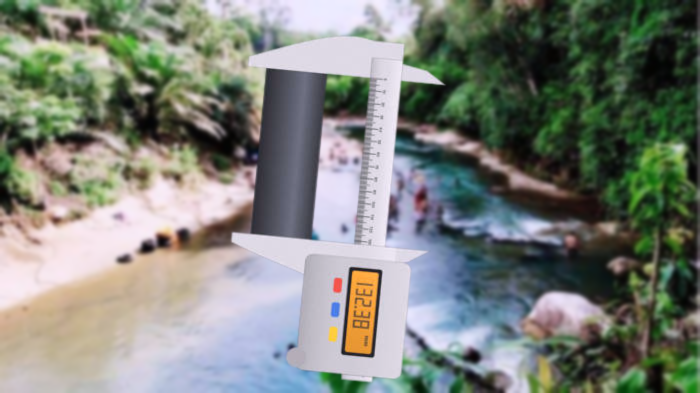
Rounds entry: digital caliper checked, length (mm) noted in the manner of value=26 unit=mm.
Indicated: value=132.38 unit=mm
